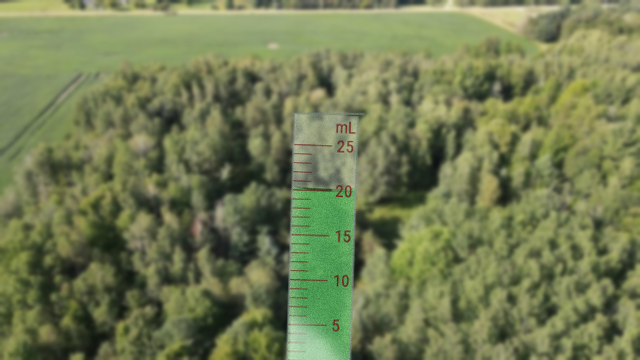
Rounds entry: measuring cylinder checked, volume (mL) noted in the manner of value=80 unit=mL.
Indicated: value=20 unit=mL
